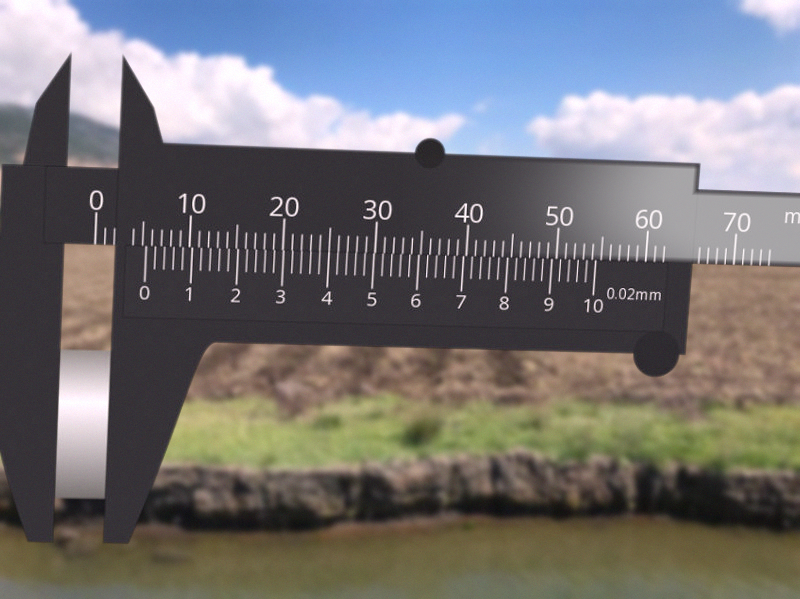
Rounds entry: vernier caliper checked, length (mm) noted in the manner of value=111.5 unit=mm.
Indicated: value=5.4 unit=mm
